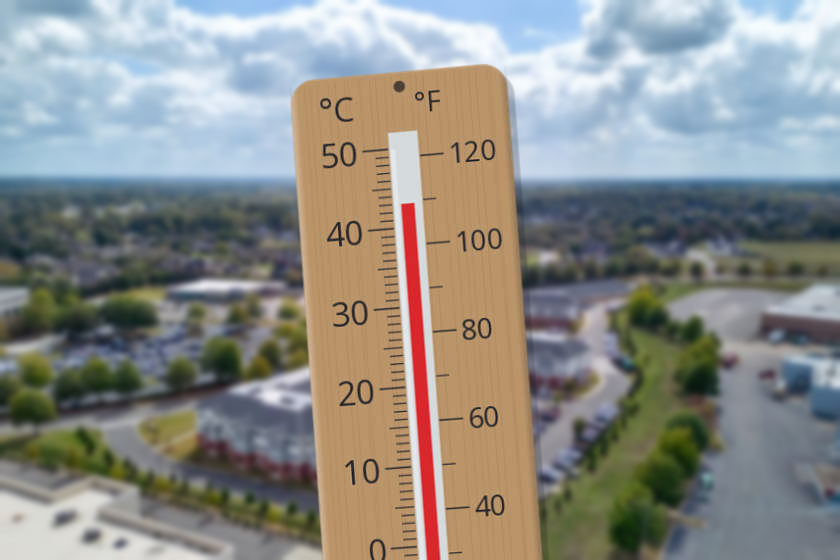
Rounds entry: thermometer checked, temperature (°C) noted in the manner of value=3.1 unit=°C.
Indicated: value=43 unit=°C
